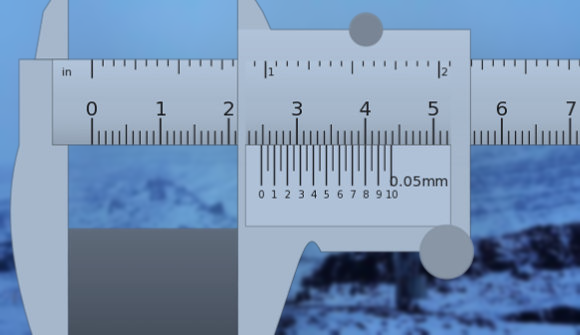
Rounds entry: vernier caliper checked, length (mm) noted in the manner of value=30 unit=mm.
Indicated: value=24.8 unit=mm
